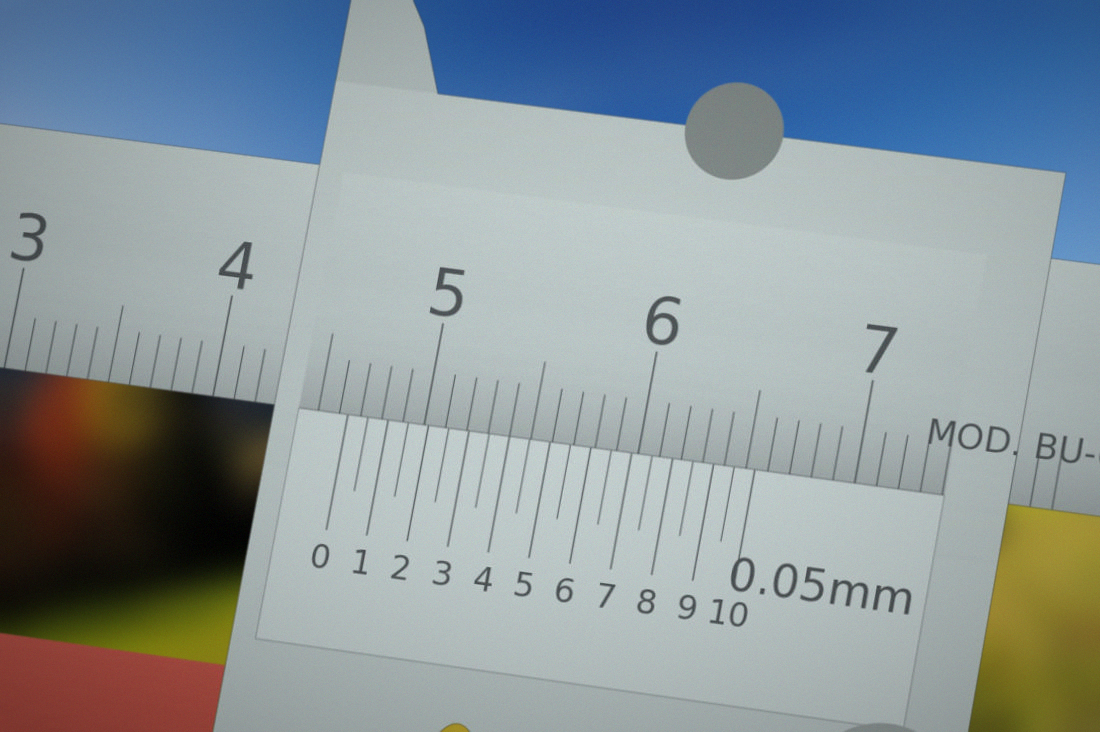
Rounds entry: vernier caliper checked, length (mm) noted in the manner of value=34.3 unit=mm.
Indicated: value=46.4 unit=mm
